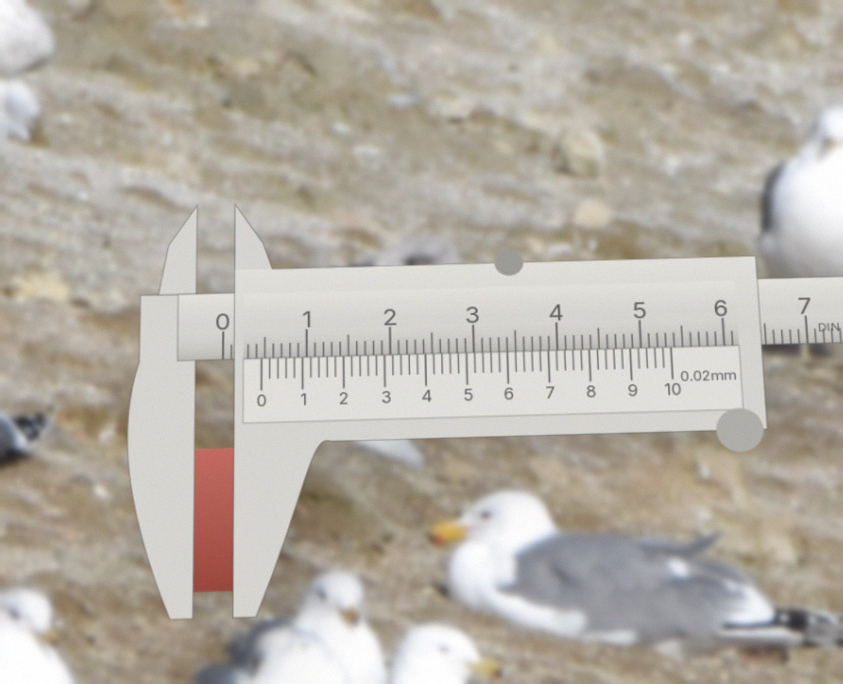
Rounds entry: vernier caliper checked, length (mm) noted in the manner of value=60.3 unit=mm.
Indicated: value=4.6 unit=mm
